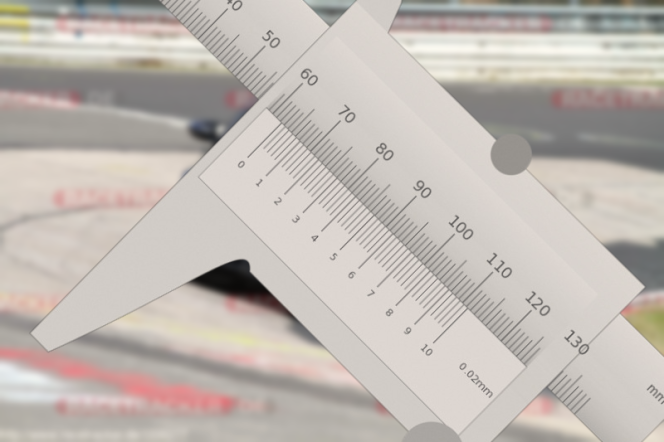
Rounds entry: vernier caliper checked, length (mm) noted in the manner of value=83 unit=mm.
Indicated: value=62.4 unit=mm
